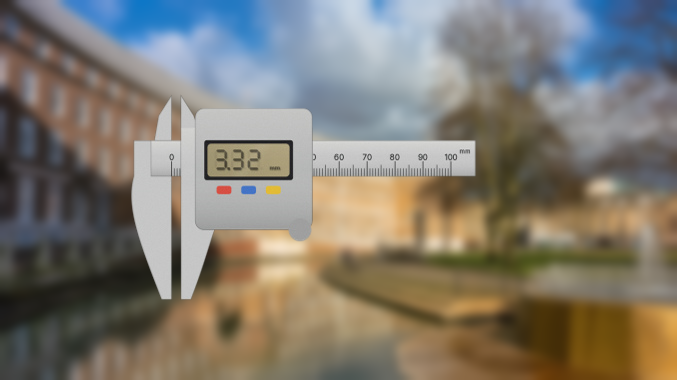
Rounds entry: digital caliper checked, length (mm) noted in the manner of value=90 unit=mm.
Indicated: value=3.32 unit=mm
